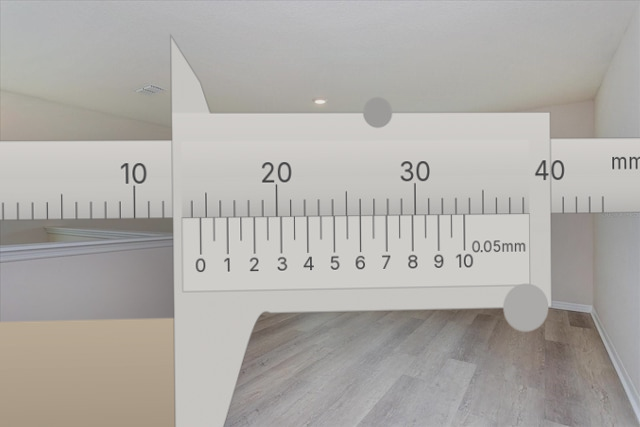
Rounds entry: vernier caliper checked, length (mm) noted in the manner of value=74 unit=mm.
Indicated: value=14.6 unit=mm
